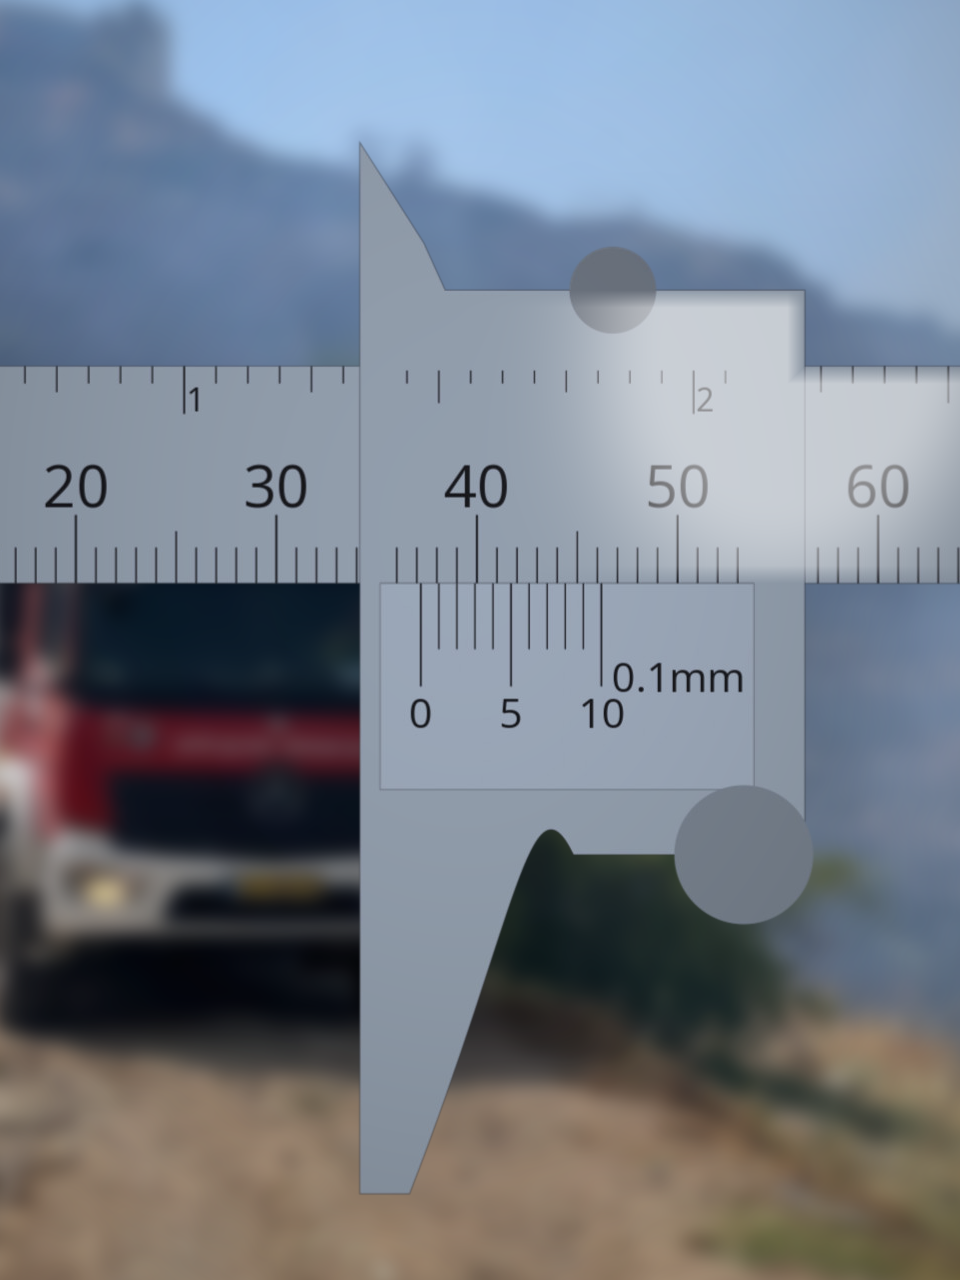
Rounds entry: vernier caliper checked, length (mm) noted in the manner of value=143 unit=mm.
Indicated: value=37.2 unit=mm
